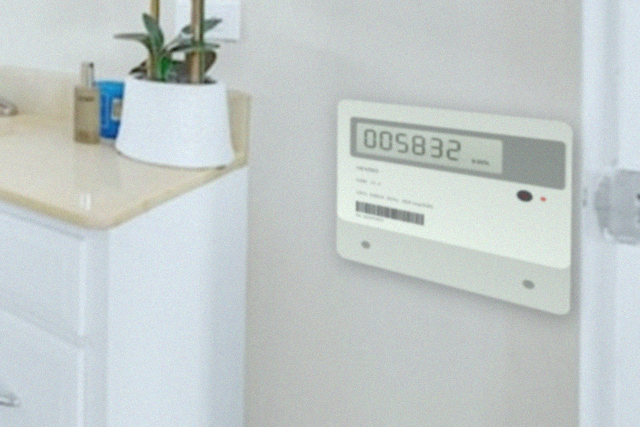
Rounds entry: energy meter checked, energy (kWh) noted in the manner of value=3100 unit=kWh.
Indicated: value=5832 unit=kWh
